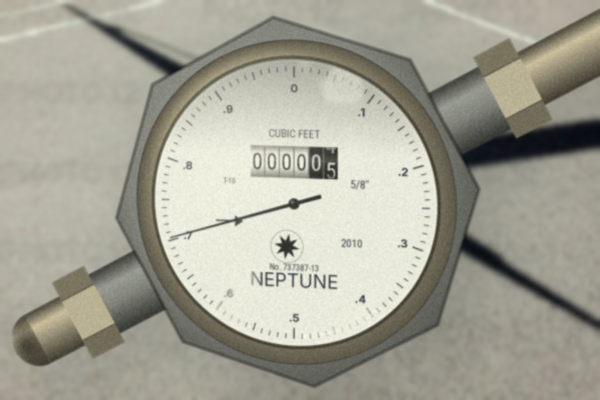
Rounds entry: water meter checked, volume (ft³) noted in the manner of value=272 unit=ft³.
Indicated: value=4.70 unit=ft³
